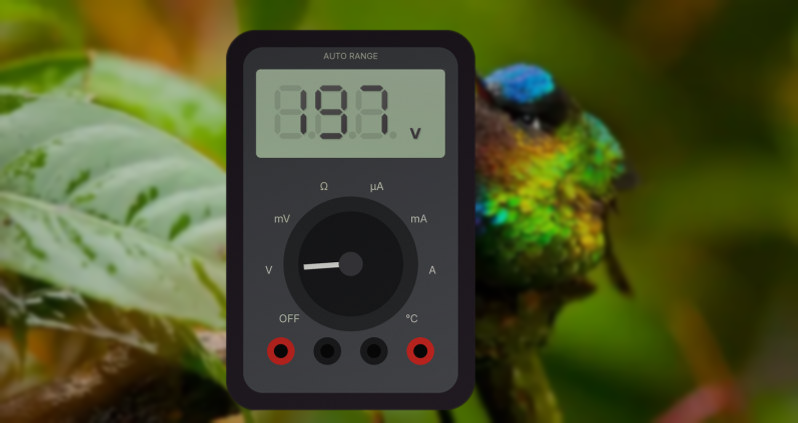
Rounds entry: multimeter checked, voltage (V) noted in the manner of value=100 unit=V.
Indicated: value=197 unit=V
